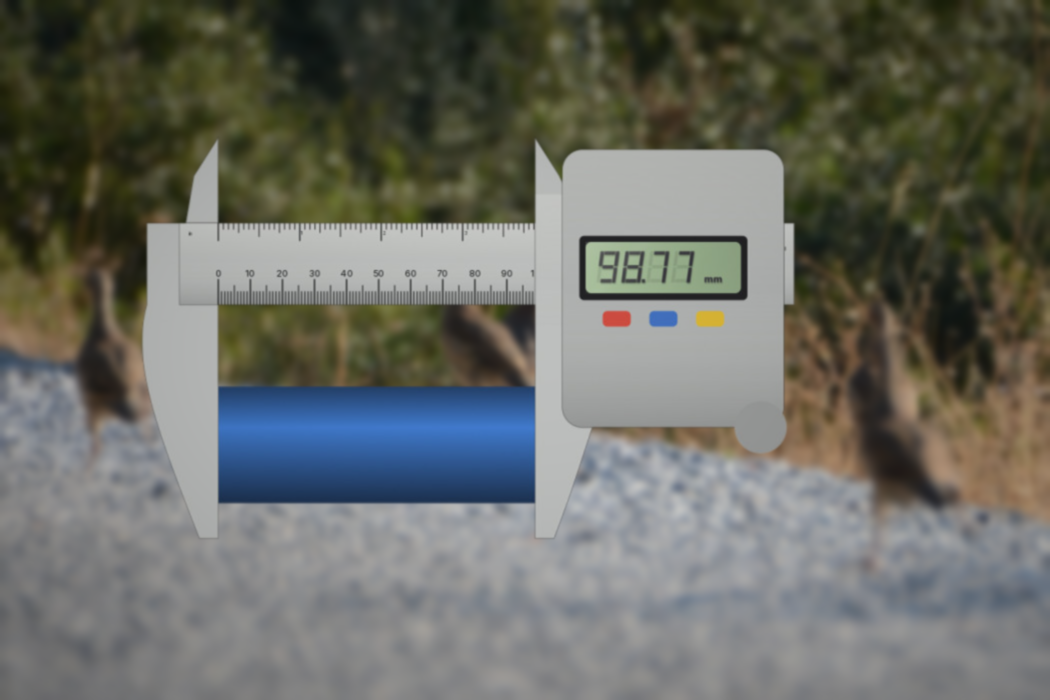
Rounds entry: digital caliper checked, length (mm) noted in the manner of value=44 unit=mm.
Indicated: value=98.77 unit=mm
